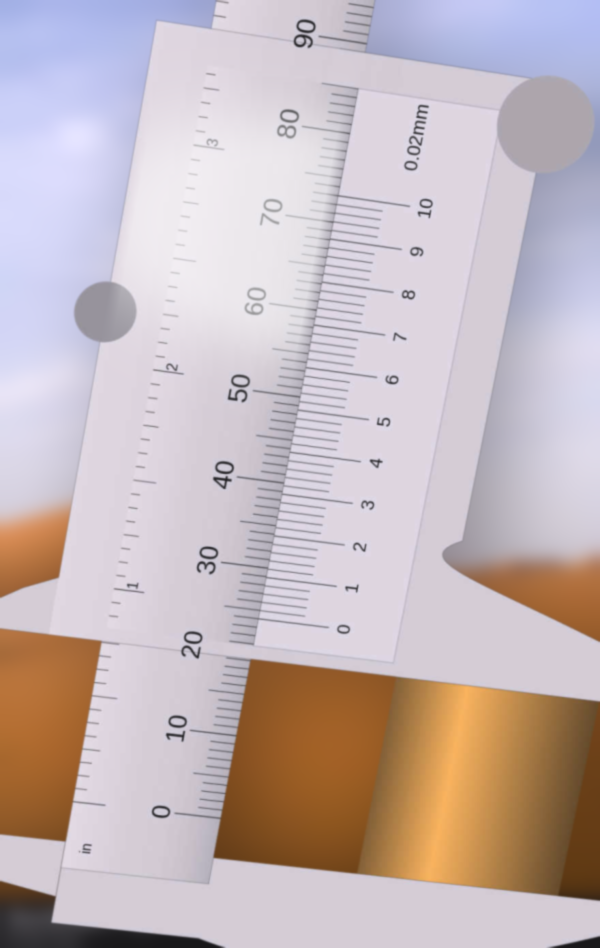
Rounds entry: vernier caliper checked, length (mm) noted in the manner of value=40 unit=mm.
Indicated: value=24.0 unit=mm
